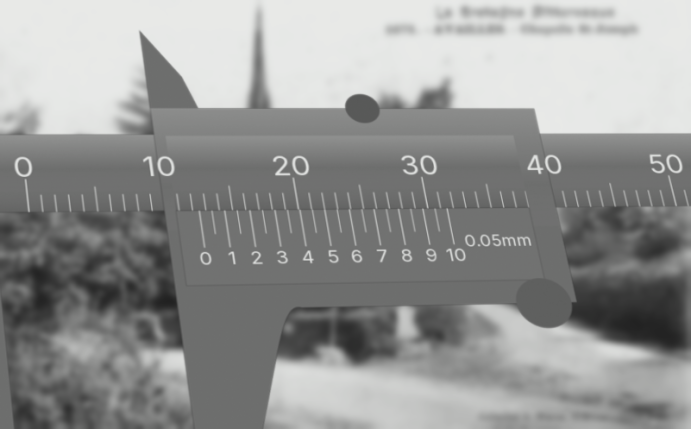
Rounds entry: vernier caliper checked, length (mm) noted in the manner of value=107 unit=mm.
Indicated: value=12.5 unit=mm
